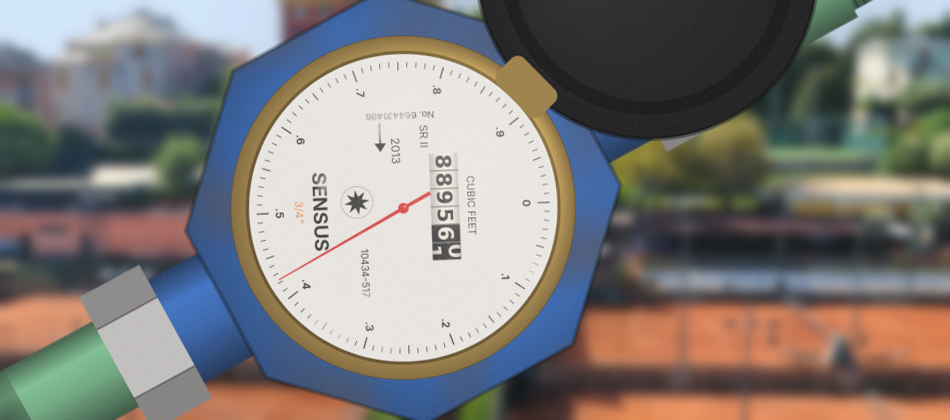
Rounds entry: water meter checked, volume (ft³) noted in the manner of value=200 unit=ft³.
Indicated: value=889560.42 unit=ft³
